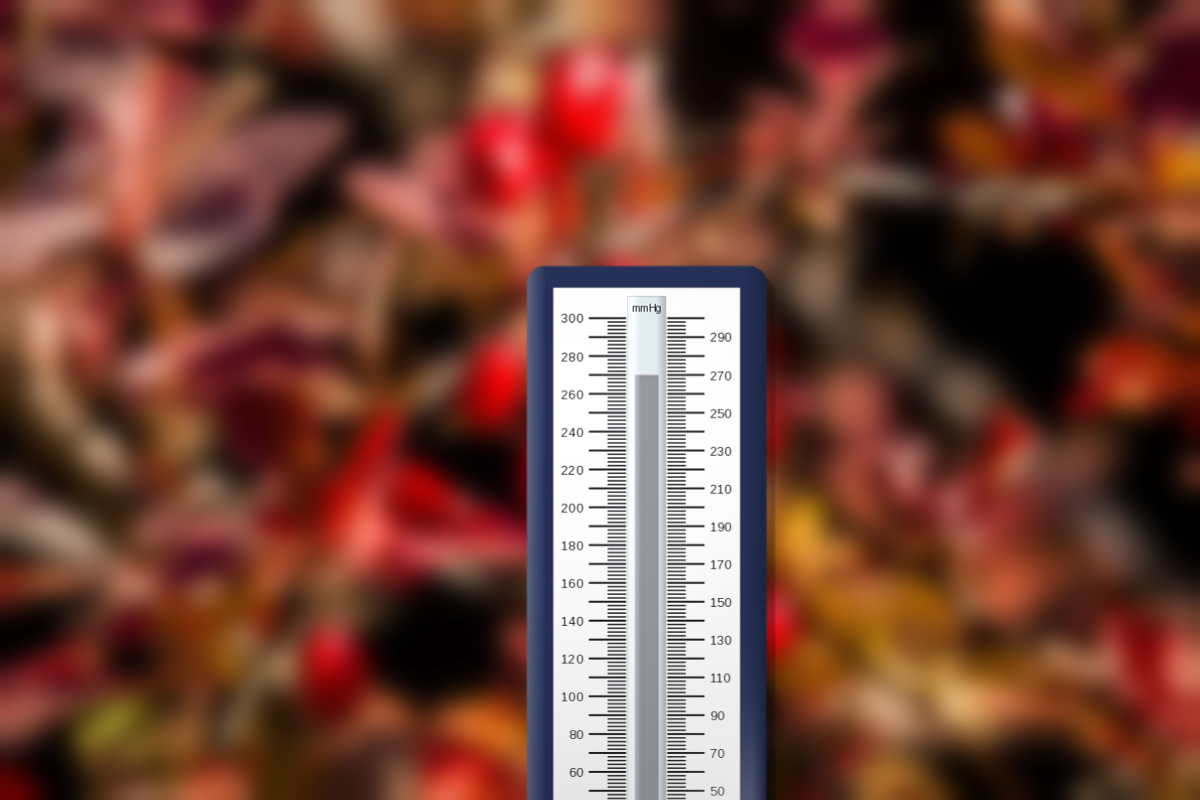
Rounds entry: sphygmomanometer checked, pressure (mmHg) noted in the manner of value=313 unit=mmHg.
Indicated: value=270 unit=mmHg
